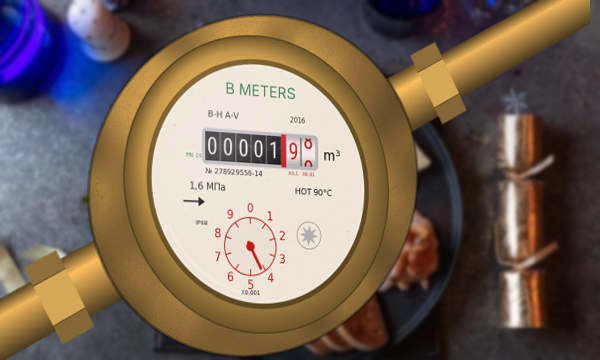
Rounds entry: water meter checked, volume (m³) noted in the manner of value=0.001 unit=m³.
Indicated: value=1.984 unit=m³
